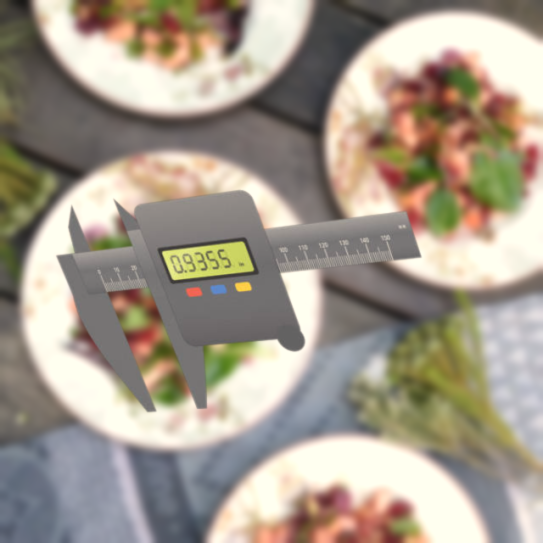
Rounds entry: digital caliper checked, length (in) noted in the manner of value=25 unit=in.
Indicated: value=0.9355 unit=in
